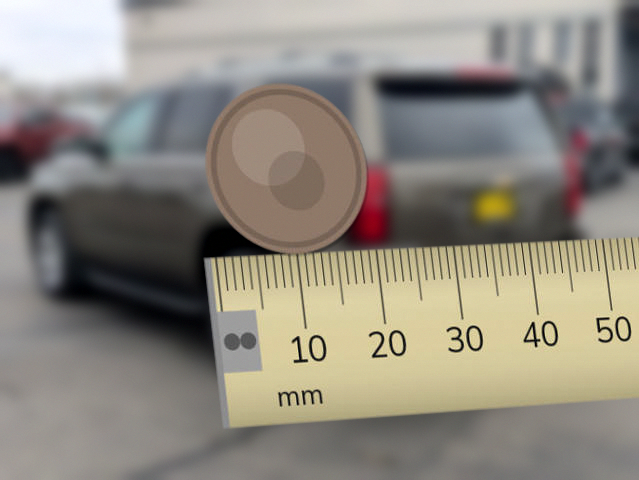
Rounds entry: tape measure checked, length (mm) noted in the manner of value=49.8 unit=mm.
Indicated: value=20 unit=mm
